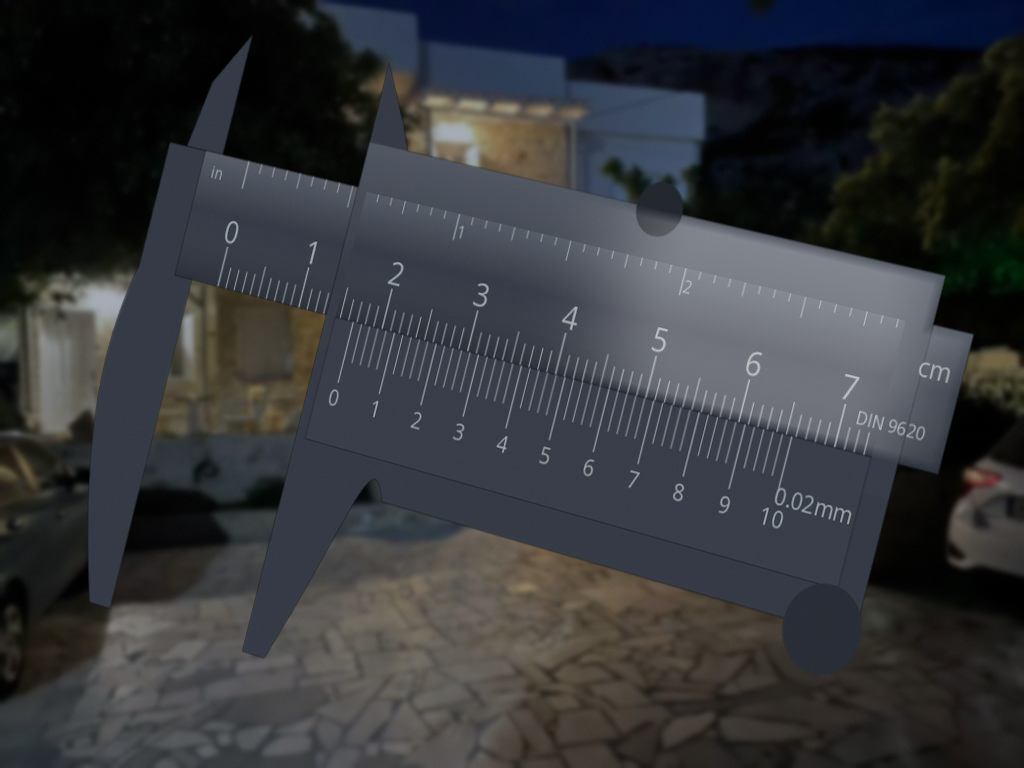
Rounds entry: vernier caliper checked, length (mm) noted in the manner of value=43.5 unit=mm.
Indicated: value=16.6 unit=mm
